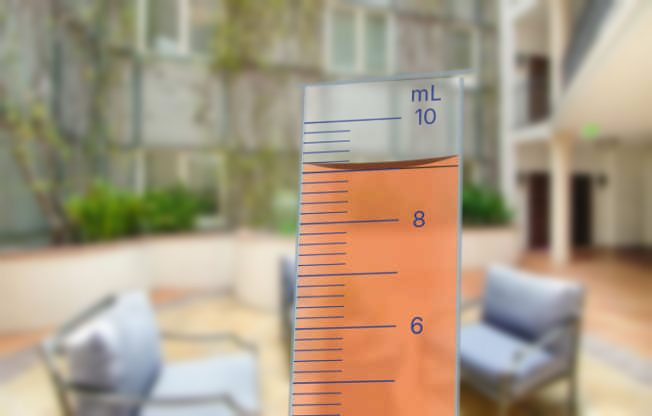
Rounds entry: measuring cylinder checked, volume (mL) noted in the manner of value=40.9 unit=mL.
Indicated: value=9 unit=mL
